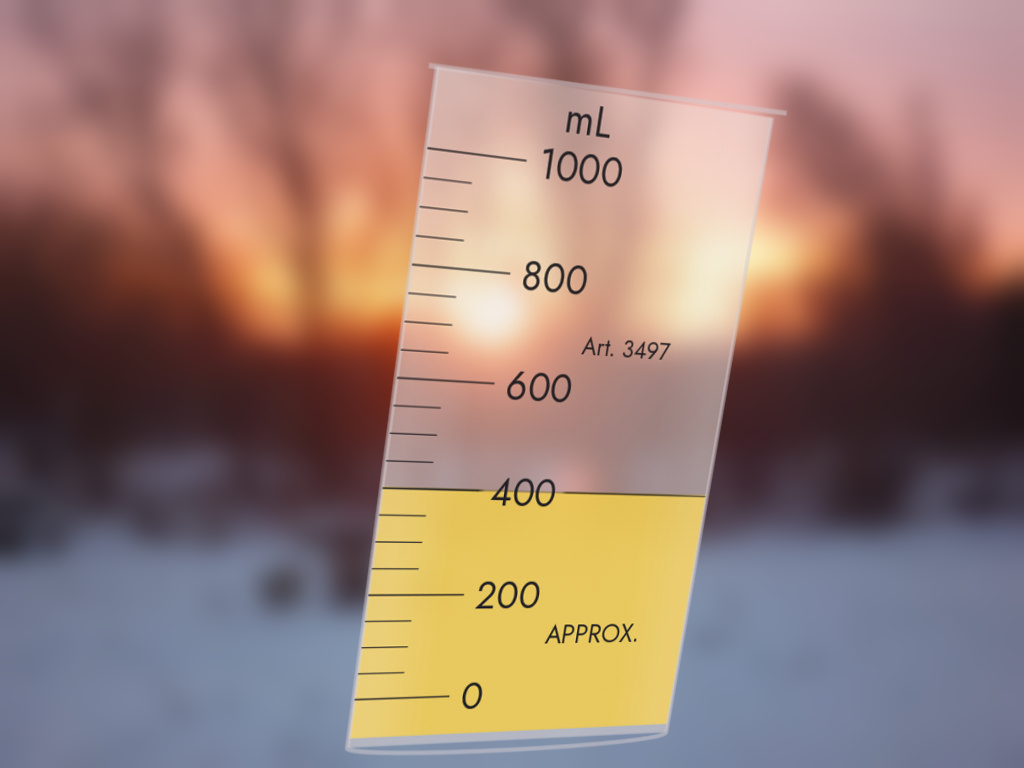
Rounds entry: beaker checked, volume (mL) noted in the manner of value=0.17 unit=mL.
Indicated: value=400 unit=mL
